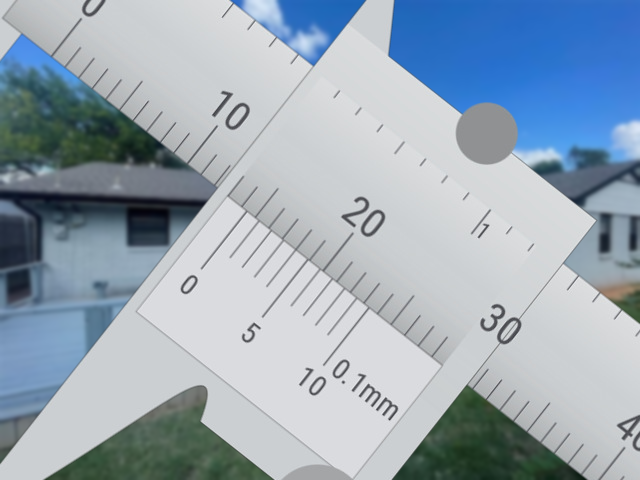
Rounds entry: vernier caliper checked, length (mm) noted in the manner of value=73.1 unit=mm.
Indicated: value=14.4 unit=mm
